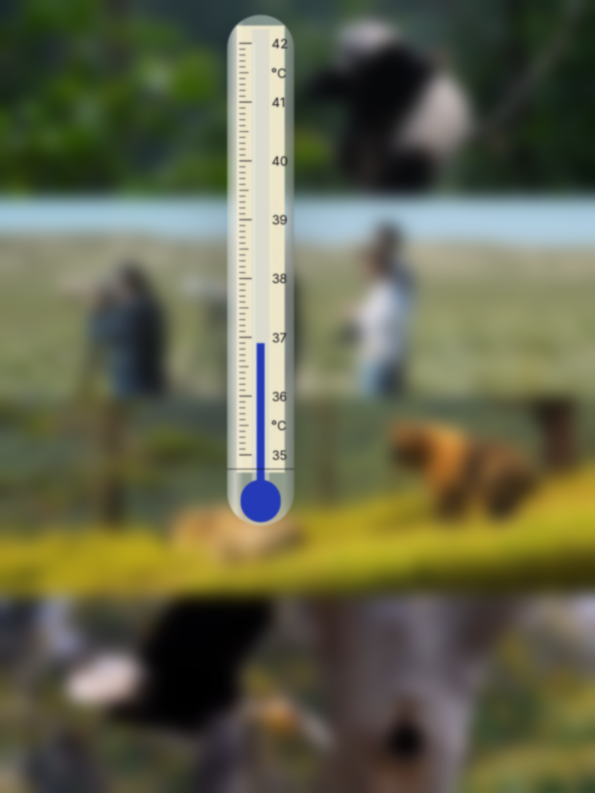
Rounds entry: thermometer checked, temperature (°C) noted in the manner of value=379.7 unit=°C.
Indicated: value=36.9 unit=°C
